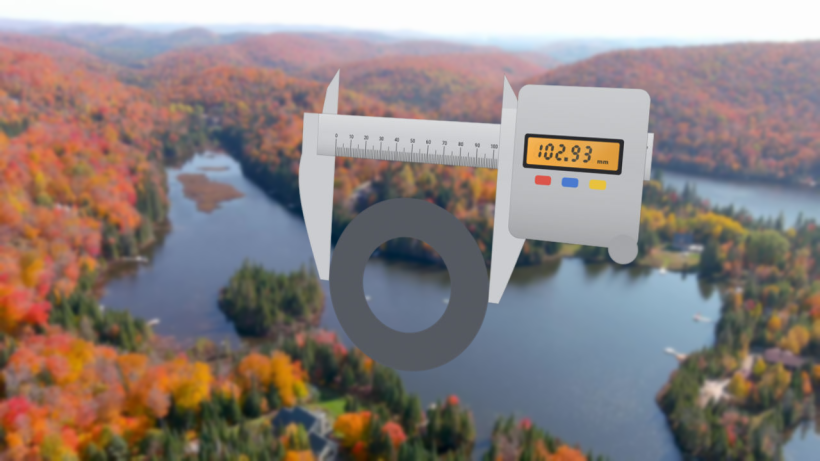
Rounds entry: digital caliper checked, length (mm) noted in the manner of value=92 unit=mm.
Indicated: value=102.93 unit=mm
